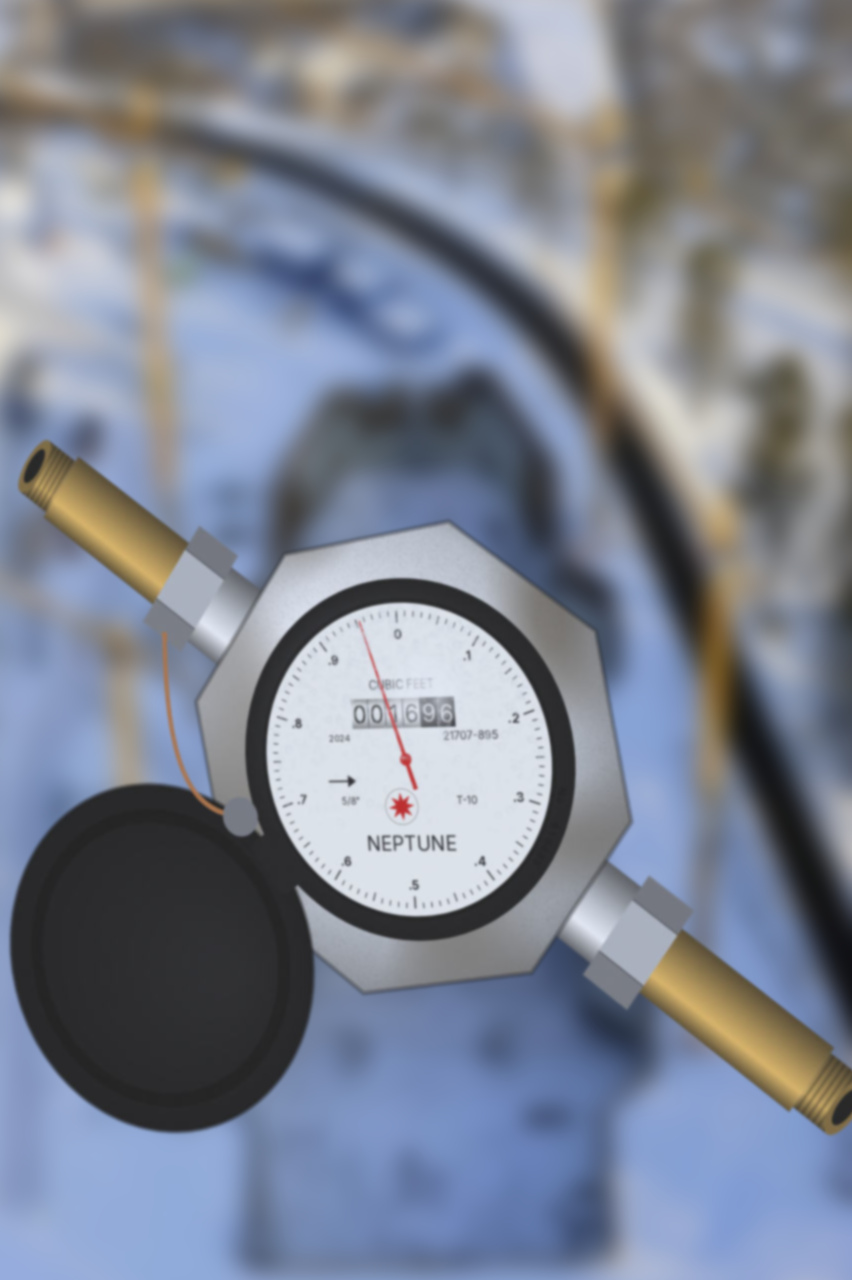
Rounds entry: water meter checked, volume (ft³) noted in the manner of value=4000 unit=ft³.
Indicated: value=1695.95 unit=ft³
